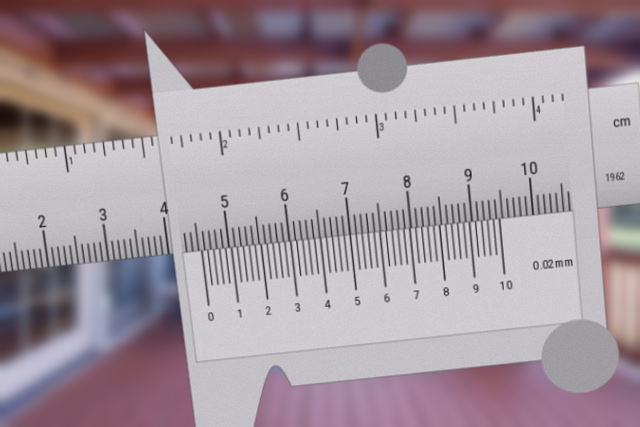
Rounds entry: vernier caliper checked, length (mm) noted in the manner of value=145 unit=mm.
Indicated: value=45.5 unit=mm
